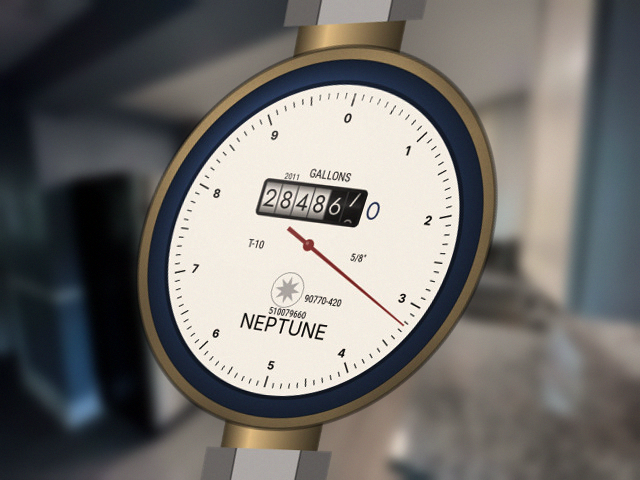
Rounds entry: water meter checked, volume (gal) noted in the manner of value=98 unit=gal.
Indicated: value=2848673.2 unit=gal
